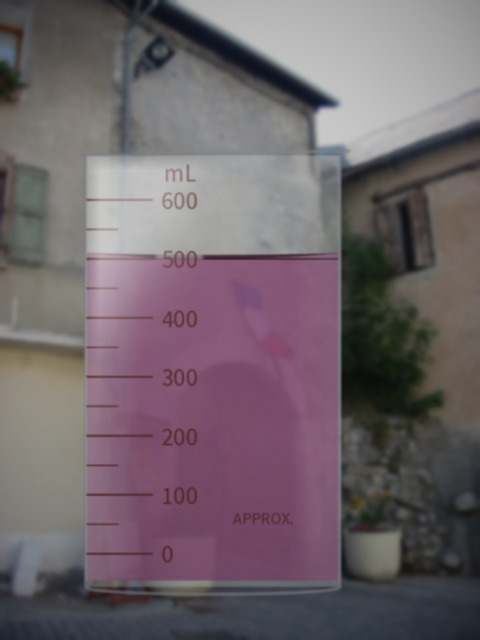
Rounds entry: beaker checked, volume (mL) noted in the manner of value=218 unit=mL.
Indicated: value=500 unit=mL
